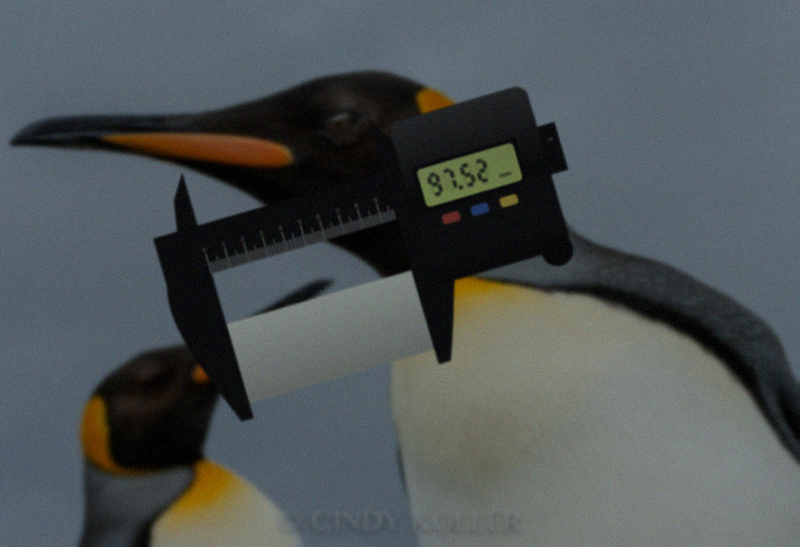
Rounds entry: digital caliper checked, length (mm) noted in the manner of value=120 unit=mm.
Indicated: value=97.52 unit=mm
